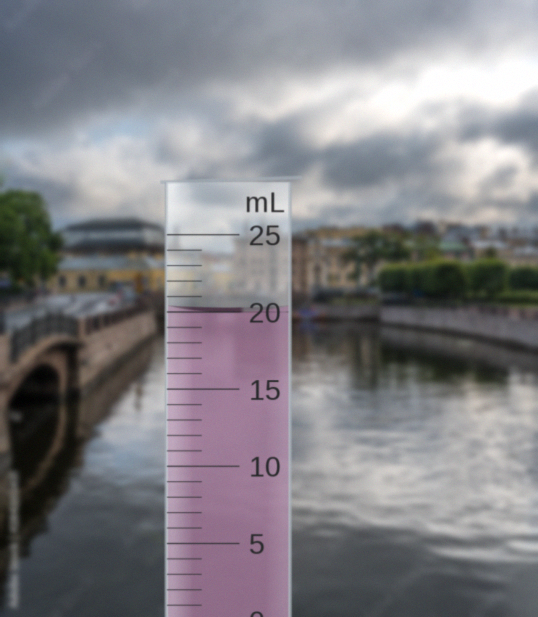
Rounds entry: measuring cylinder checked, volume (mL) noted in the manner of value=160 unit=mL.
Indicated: value=20 unit=mL
